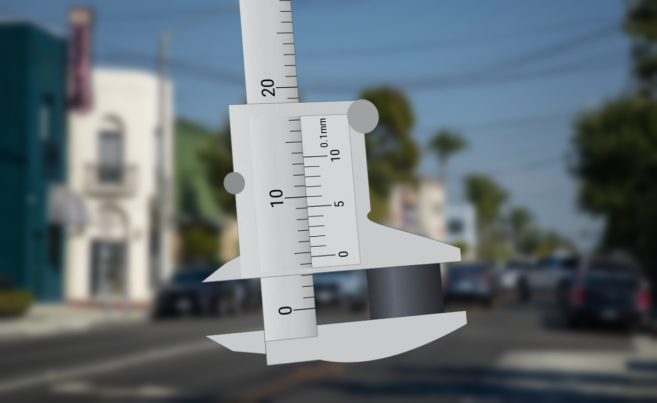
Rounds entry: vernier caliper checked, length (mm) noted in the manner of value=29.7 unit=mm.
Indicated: value=4.6 unit=mm
